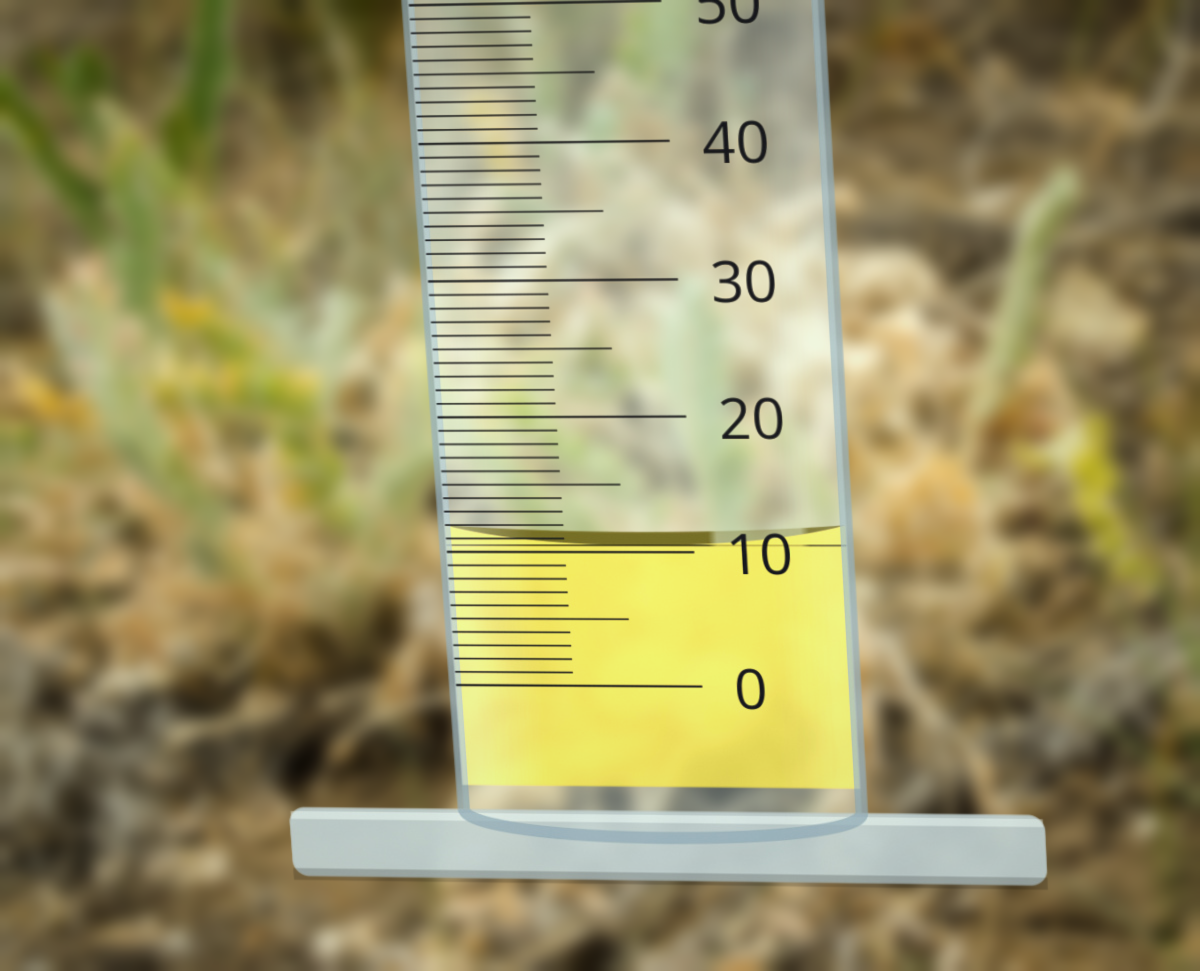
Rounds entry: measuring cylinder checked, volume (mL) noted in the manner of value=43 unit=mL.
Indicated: value=10.5 unit=mL
